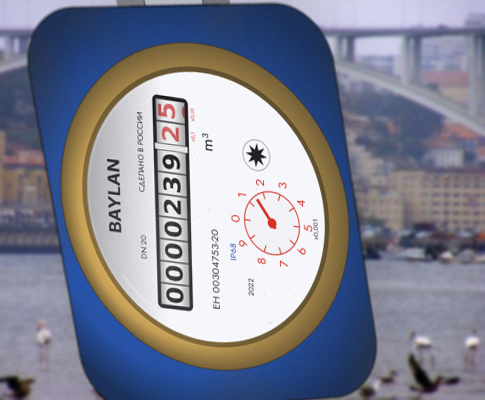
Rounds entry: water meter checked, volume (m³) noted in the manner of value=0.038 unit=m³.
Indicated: value=239.251 unit=m³
